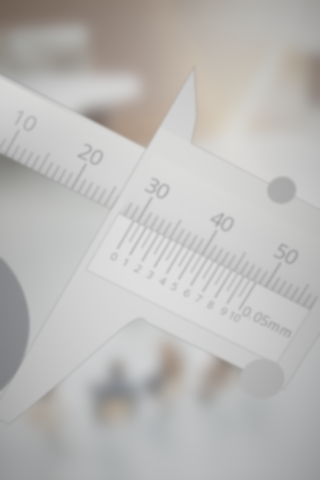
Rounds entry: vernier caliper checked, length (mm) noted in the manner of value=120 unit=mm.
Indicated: value=29.5 unit=mm
